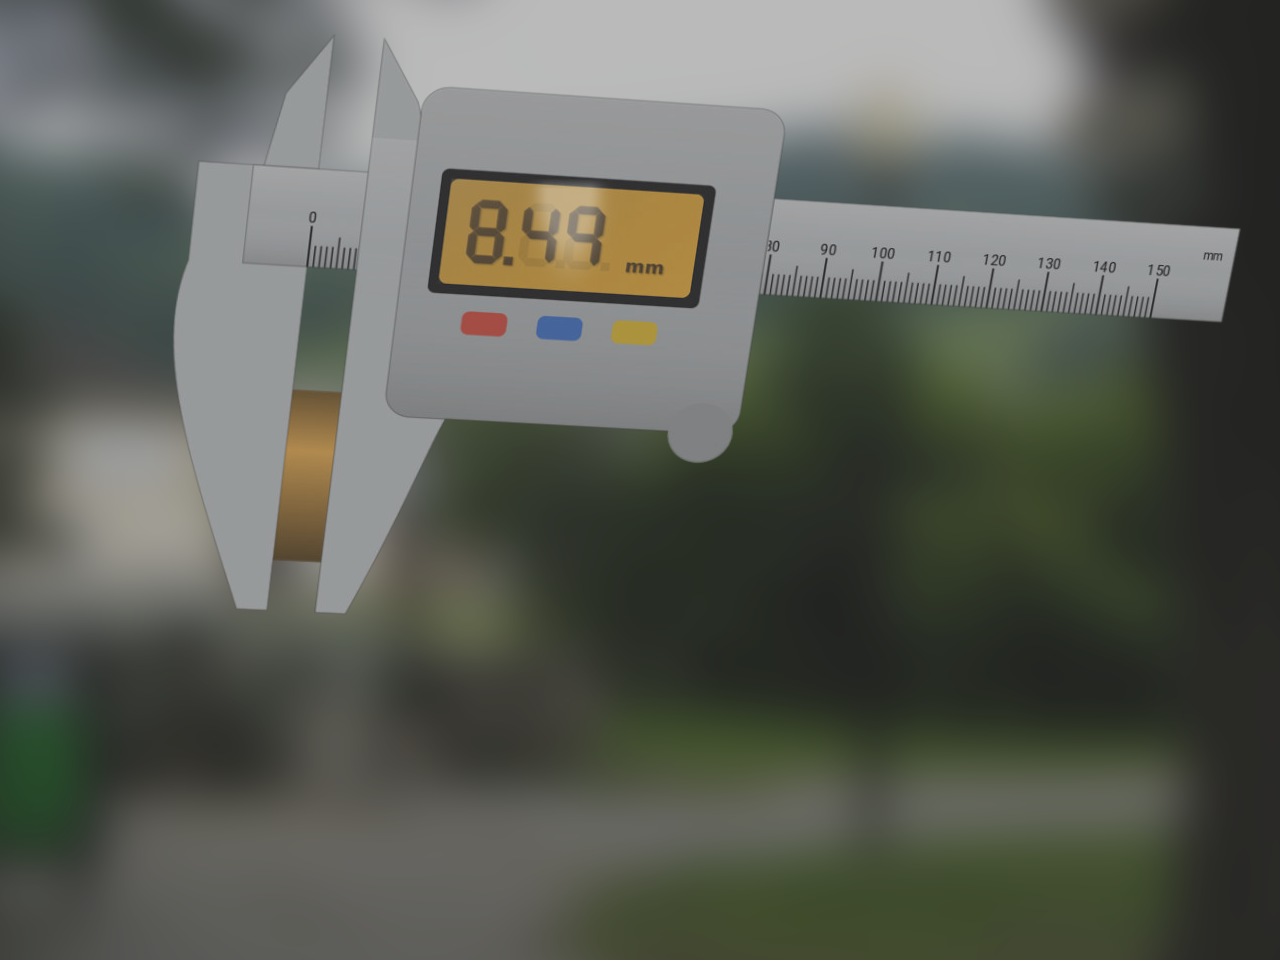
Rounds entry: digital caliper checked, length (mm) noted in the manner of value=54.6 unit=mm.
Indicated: value=8.49 unit=mm
